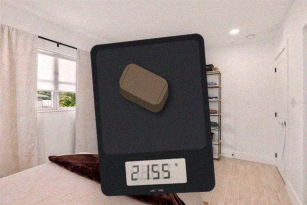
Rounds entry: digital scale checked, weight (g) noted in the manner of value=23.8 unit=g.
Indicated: value=2155 unit=g
